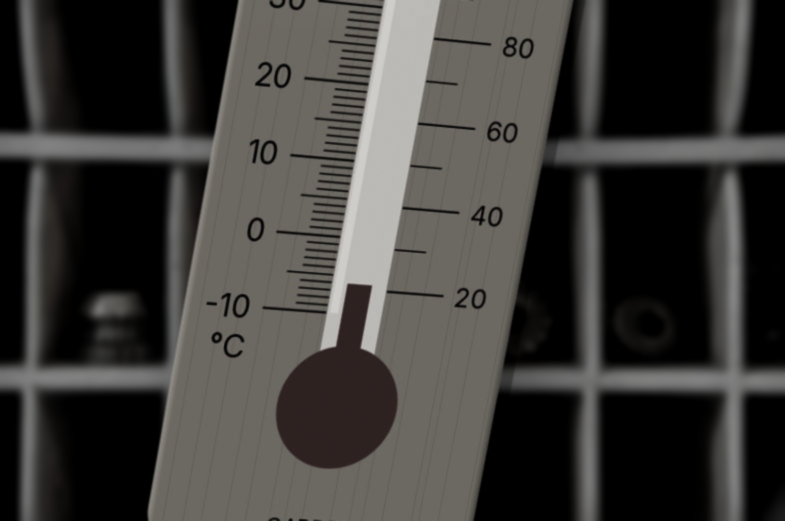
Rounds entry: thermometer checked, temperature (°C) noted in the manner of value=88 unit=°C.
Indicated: value=-6 unit=°C
